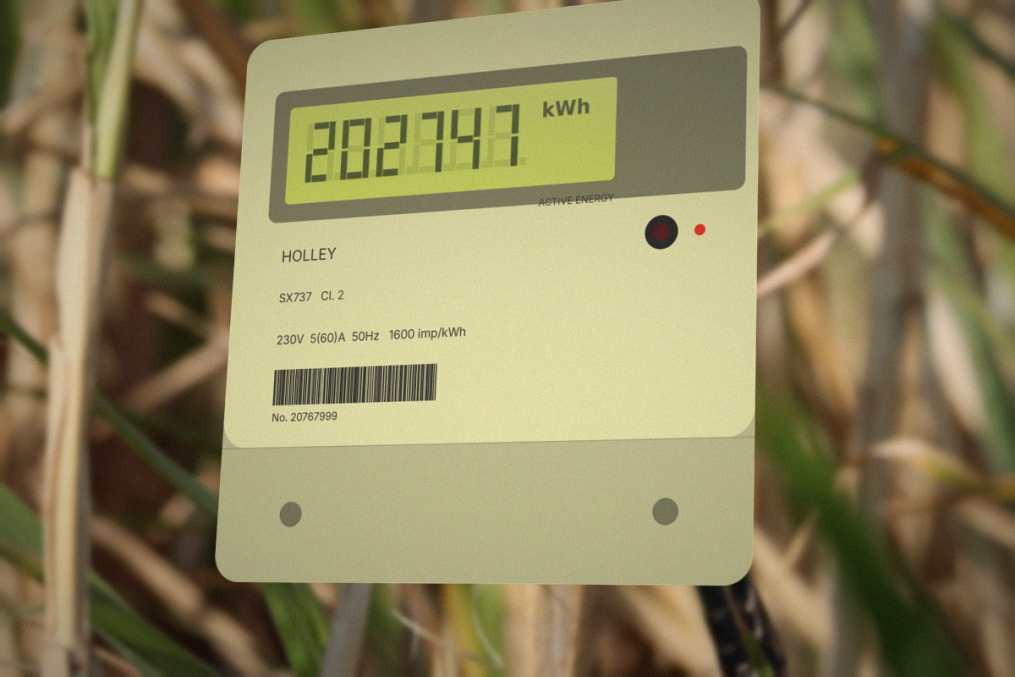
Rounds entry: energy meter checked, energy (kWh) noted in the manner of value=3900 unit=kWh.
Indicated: value=202747 unit=kWh
